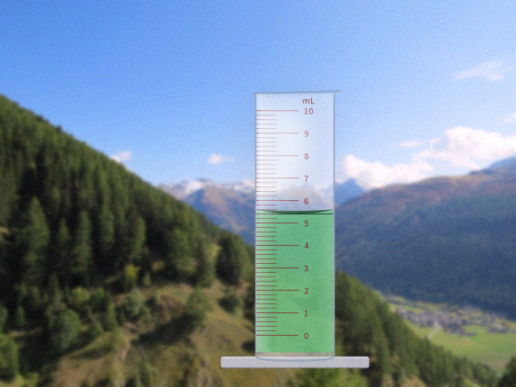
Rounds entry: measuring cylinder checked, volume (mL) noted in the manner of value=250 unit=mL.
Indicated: value=5.4 unit=mL
